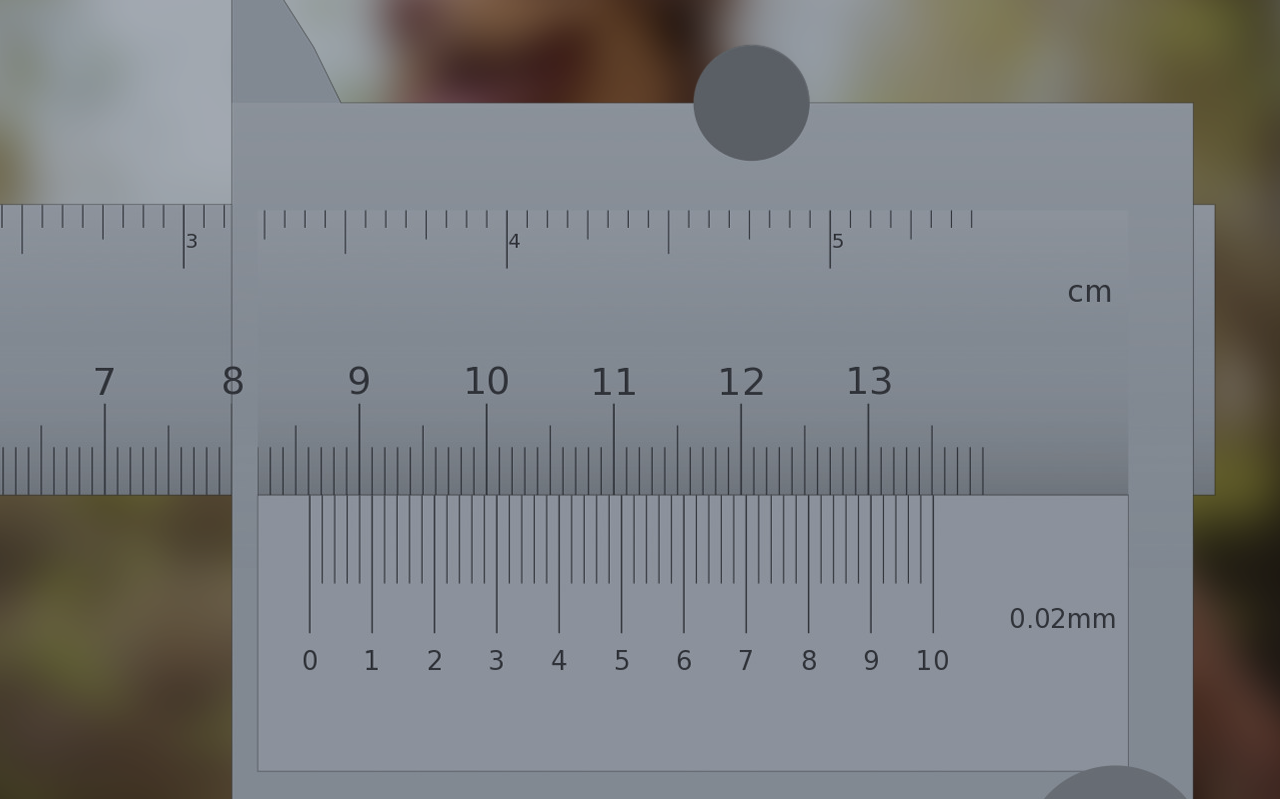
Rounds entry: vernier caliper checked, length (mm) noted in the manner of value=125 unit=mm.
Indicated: value=86.1 unit=mm
